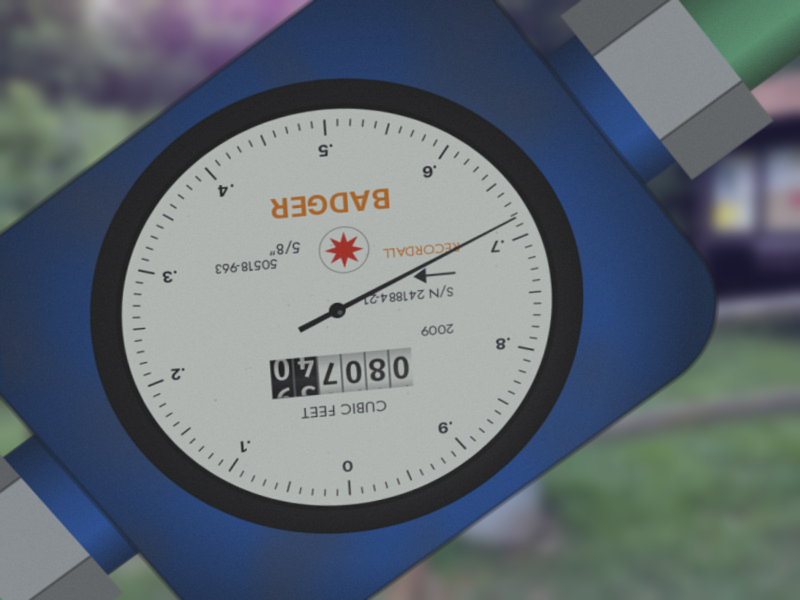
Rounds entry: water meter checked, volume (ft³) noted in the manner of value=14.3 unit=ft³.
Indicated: value=80739.68 unit=ft³
